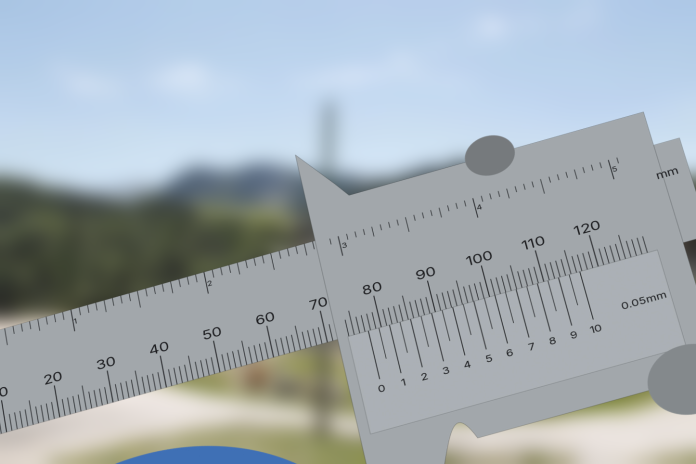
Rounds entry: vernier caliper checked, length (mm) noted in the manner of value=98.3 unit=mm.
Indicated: value=77.6 unit=mm
